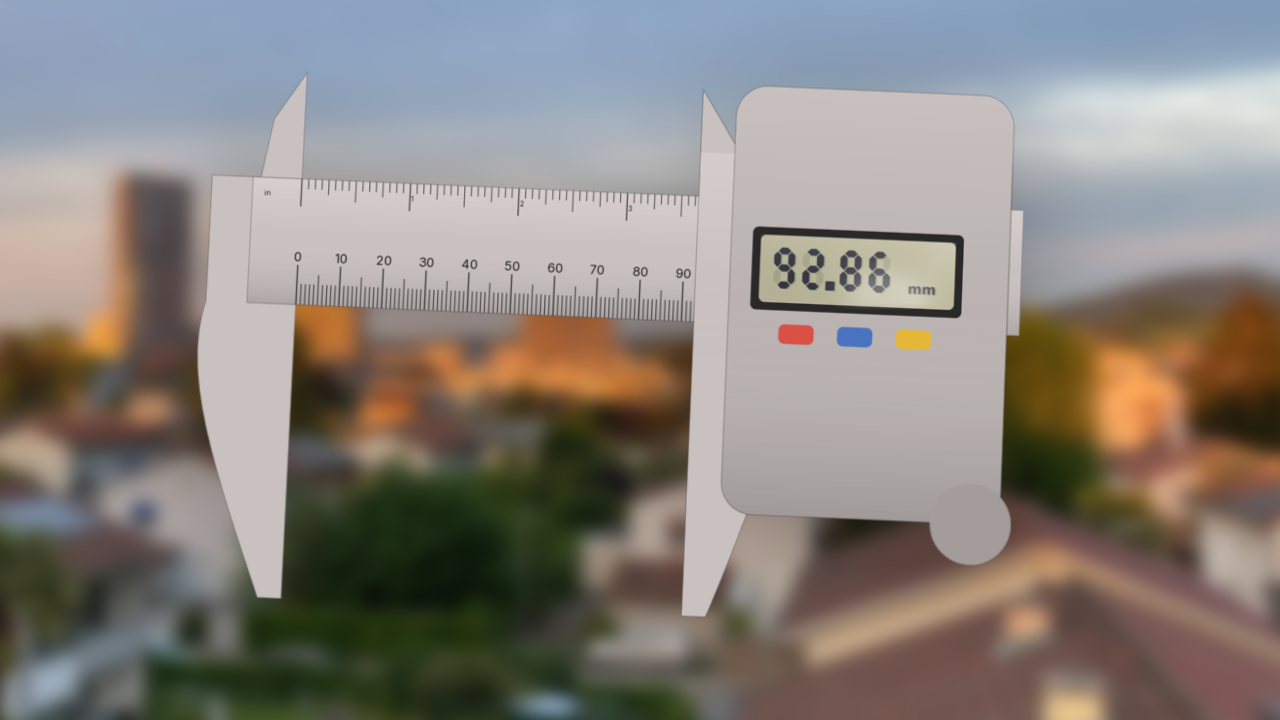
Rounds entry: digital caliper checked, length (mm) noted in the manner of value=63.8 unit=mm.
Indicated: value=92.86 unit=mm
